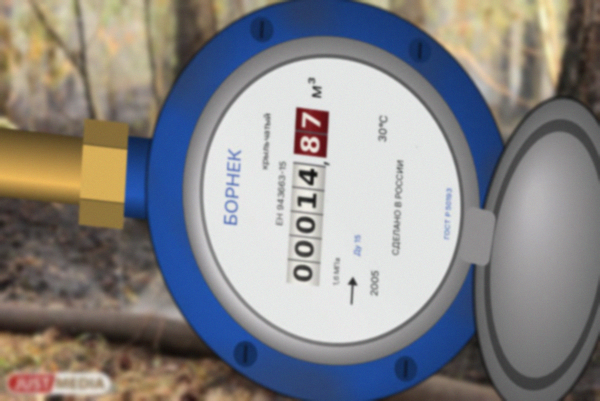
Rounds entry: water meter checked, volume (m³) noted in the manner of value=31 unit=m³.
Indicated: value=14.87 unit=m³
